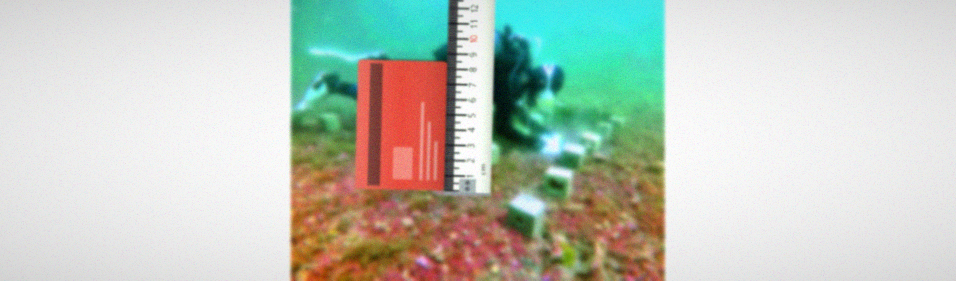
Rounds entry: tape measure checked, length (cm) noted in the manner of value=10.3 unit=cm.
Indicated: value=8.5 unit=cm
